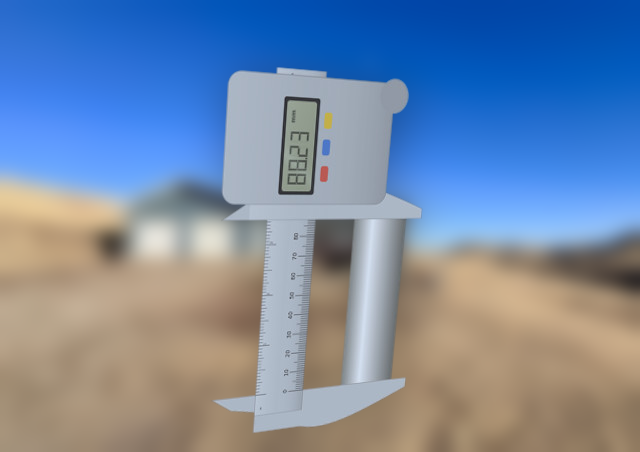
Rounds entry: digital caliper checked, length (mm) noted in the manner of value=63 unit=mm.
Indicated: value=88.23 unit=mm
